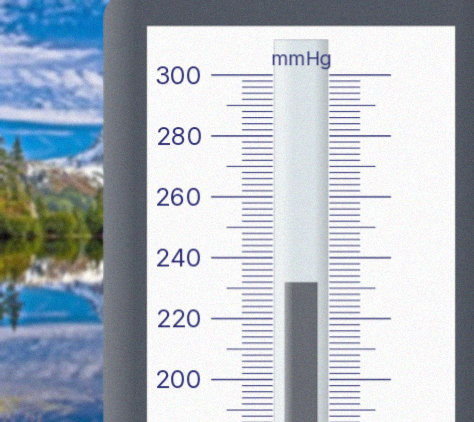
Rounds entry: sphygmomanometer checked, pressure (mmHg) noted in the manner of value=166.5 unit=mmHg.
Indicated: value=232 unit=mmHg
